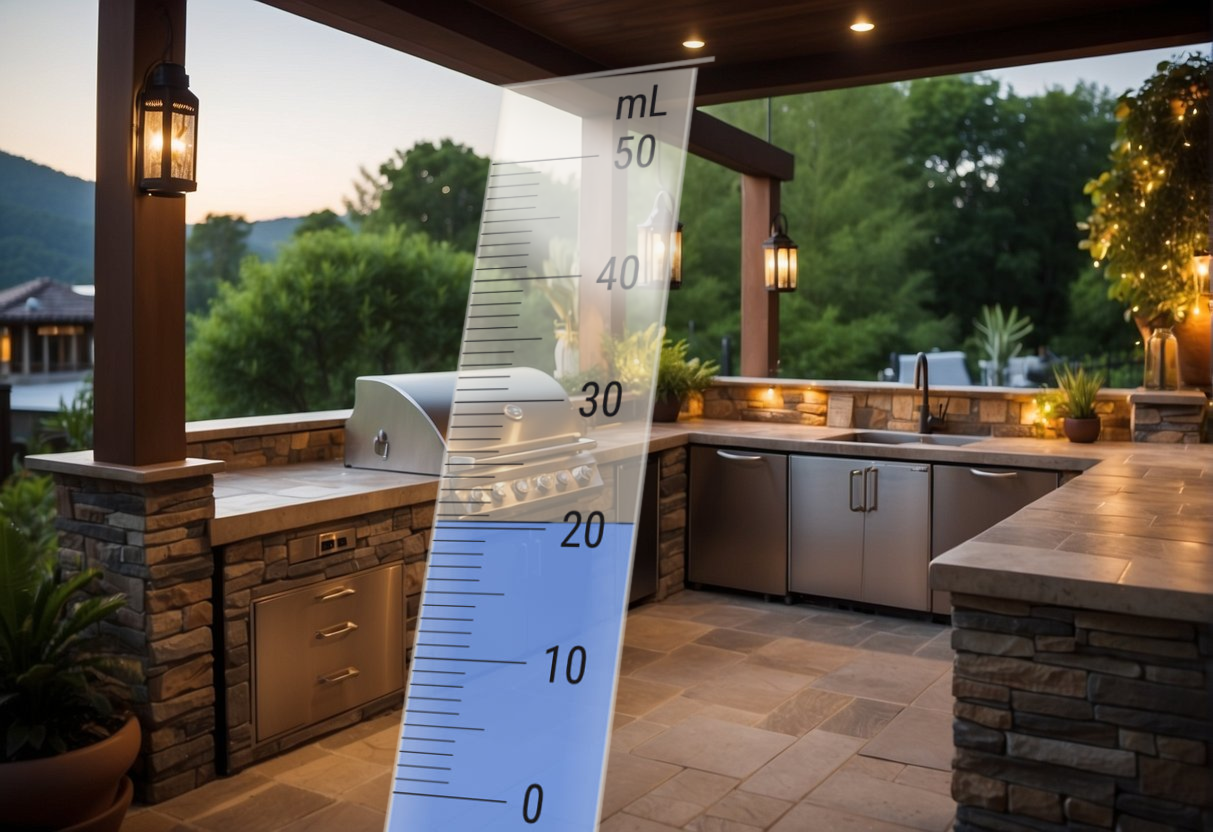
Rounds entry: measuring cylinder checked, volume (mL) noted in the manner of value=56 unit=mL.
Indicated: value=20.5 unit=mL
